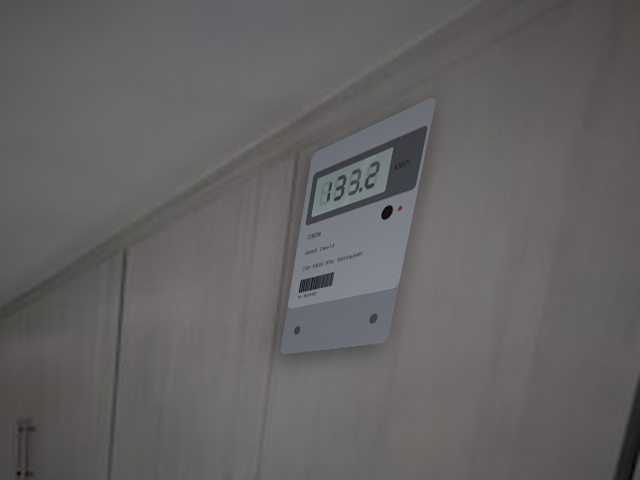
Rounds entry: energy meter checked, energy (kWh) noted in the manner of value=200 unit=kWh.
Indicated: value=133.2 unit=kWh
